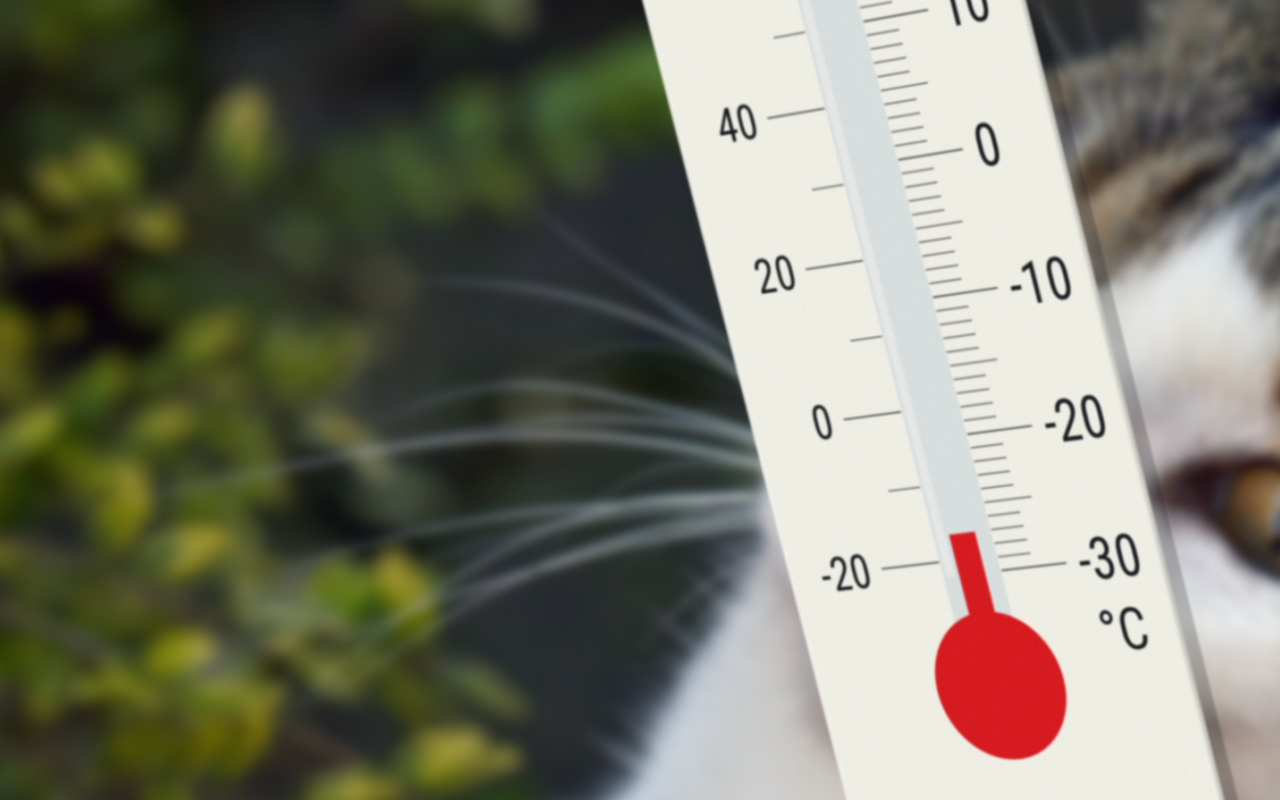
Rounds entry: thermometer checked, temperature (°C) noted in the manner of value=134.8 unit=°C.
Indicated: value=-27 unit=°C
